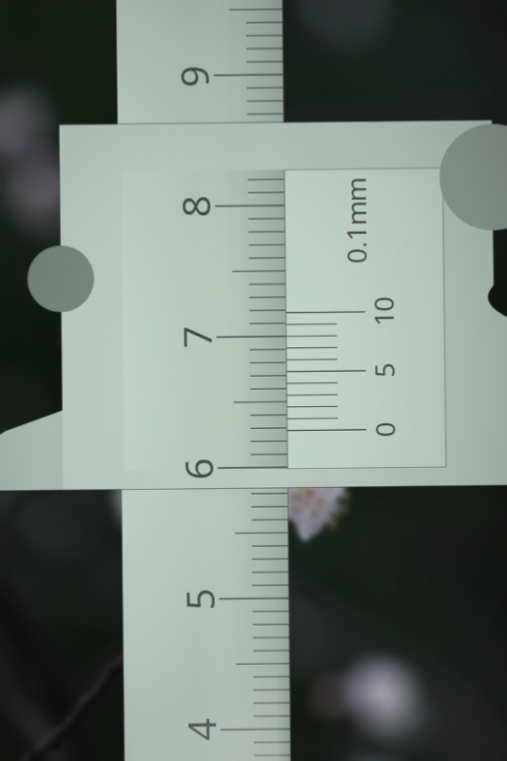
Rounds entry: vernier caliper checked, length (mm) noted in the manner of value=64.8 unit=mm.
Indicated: value=62.8 unit=mm
